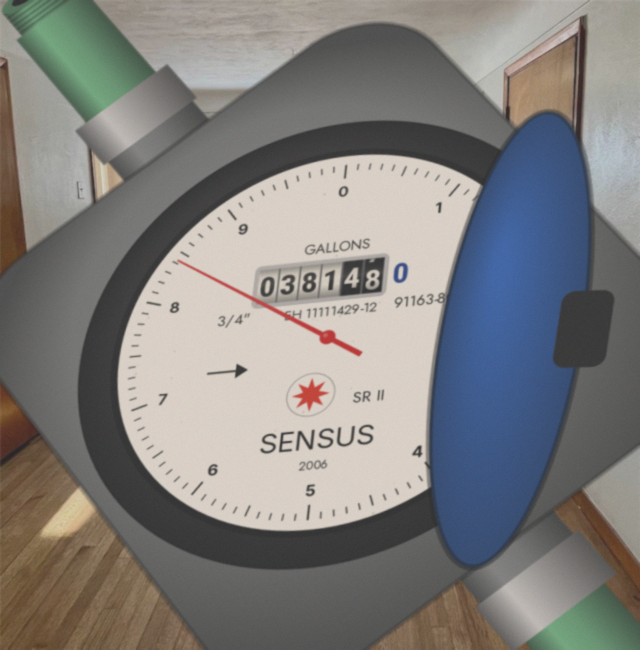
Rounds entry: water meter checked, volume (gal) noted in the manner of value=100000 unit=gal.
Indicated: value=381478.4 unit=gal
